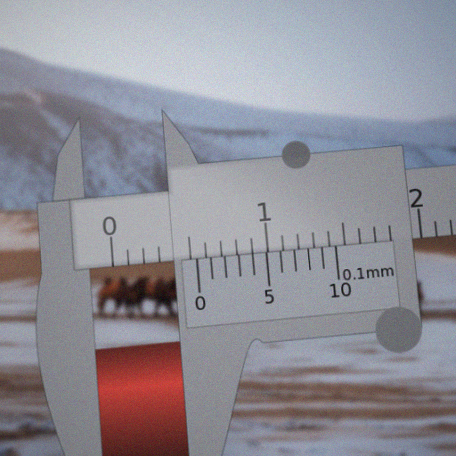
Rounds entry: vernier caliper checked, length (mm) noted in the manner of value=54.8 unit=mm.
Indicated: value=5.4 unit=mm
